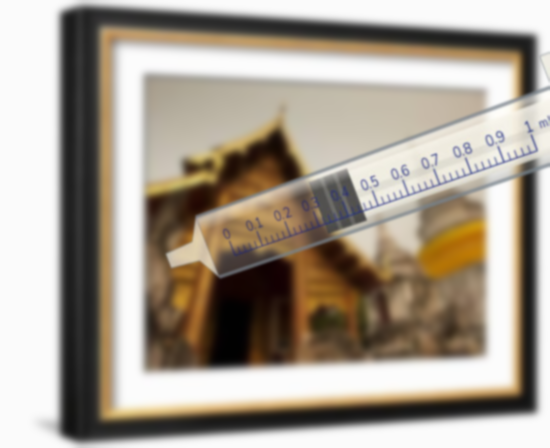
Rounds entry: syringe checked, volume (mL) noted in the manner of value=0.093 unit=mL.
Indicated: value=0.32 unit=mL
